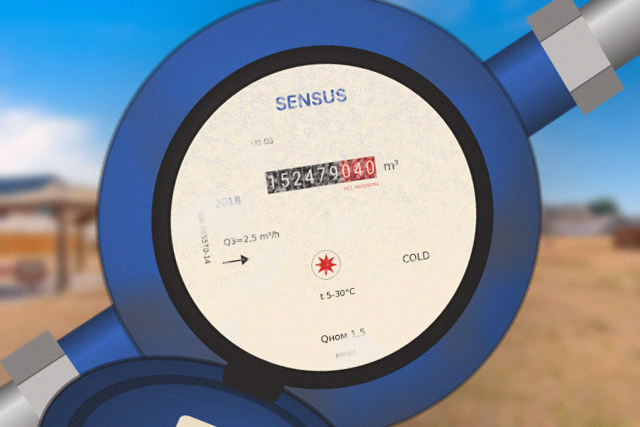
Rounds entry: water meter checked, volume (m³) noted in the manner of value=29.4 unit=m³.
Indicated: value=152479.040 unit=m³
